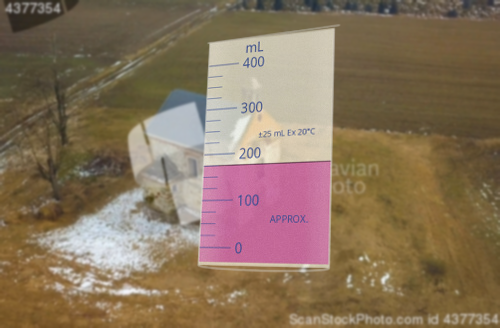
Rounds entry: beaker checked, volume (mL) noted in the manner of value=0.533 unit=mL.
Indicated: value=175 unit=mL
